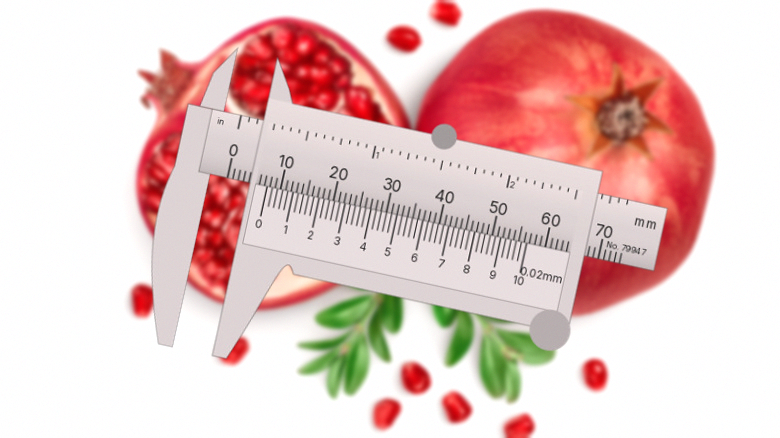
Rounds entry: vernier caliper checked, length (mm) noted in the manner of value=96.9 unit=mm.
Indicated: value=7.5 unit=mm
